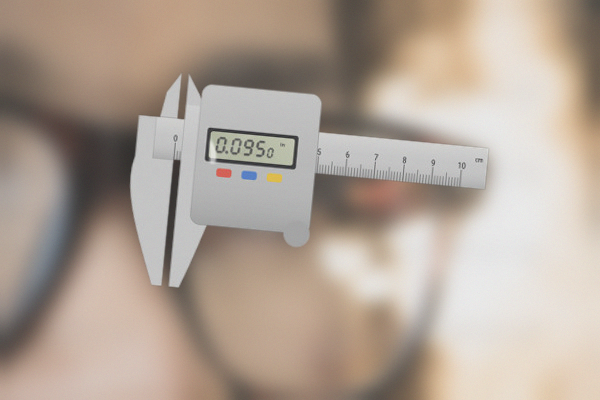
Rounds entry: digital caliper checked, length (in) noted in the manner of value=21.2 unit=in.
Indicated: value=0.0950 unit=in
